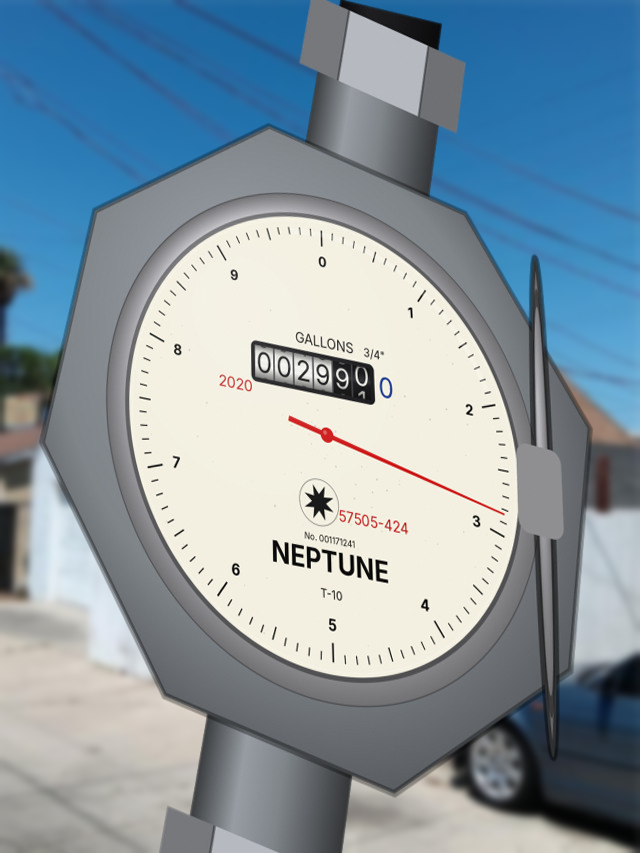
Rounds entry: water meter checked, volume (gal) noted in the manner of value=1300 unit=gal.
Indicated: value=29902.8 unit=gal
